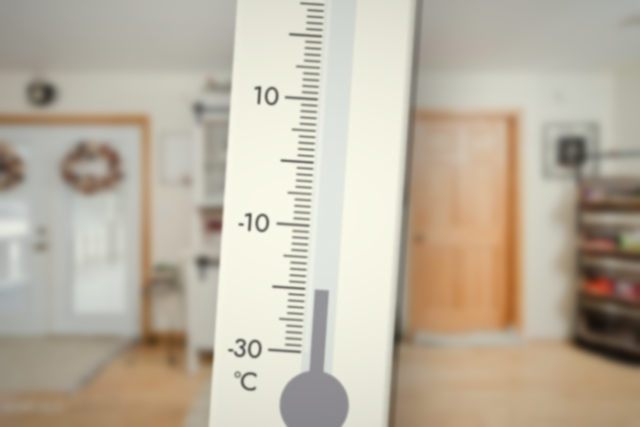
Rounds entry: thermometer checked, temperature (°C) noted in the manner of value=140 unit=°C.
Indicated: value=-20 unit=°C
